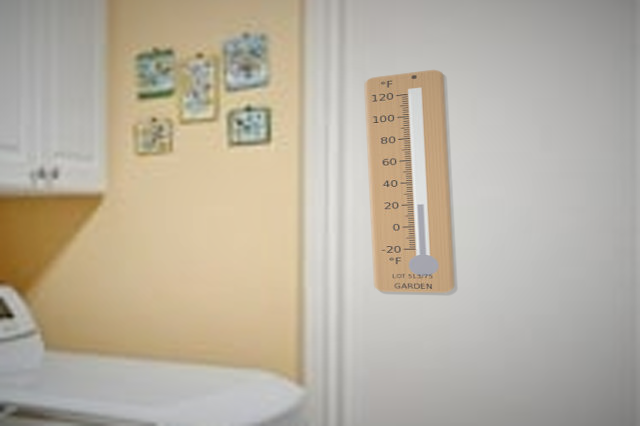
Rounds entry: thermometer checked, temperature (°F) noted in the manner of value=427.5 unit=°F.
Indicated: value=20 unit=°F
